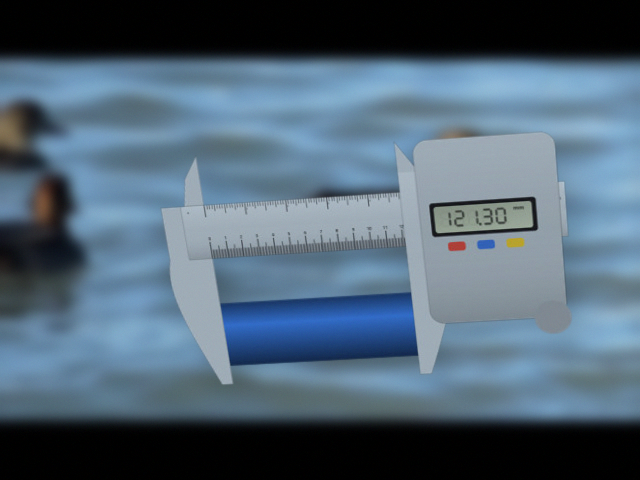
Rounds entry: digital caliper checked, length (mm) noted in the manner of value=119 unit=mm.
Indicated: value=121.30 unit=mm
